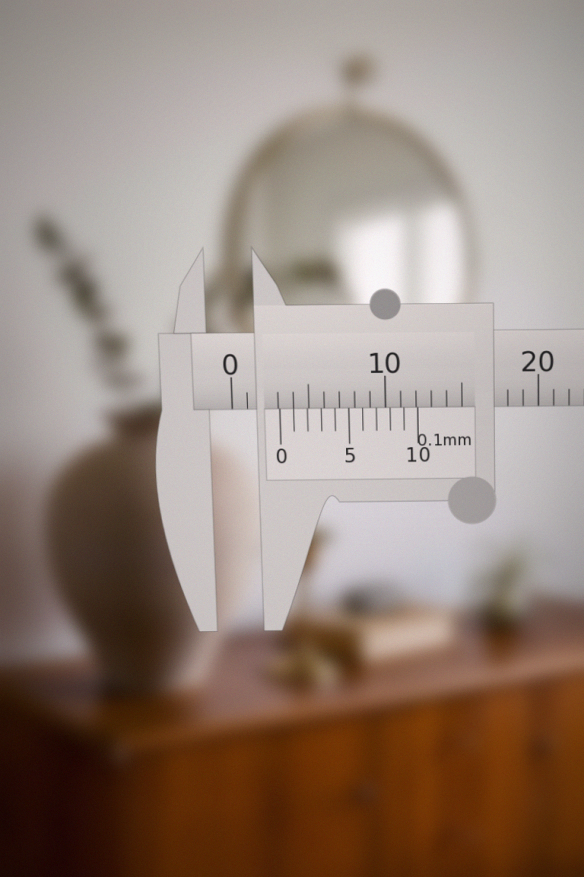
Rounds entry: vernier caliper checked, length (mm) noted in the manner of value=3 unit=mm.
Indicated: value=3.1 unit=mm
